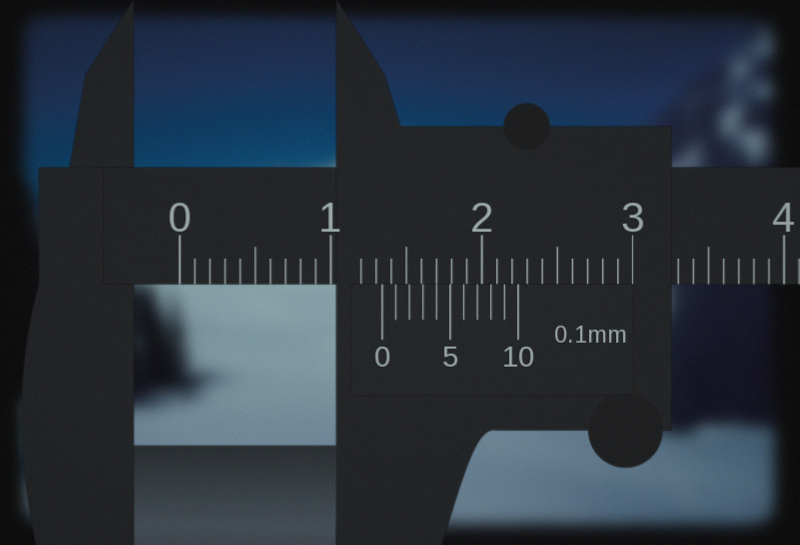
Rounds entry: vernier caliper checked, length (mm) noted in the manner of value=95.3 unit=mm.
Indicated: value=13.4 unit=mm
